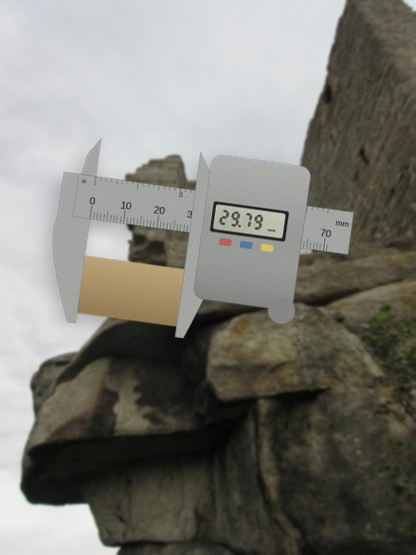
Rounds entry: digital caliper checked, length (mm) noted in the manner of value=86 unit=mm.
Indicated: value=29.79 unit=mm
